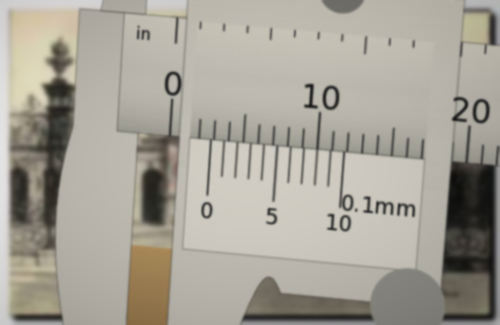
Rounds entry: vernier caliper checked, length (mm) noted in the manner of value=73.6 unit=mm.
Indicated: value=2.8 unit=mm
